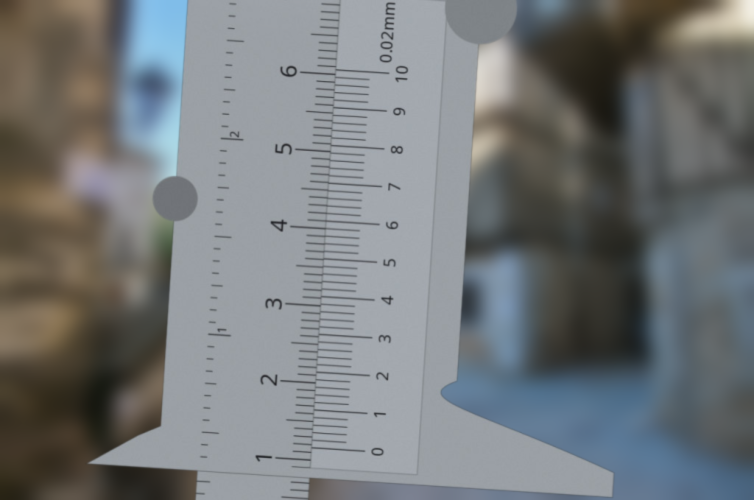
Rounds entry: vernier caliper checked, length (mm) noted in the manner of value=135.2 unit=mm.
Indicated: value=11.6 unit=mm
